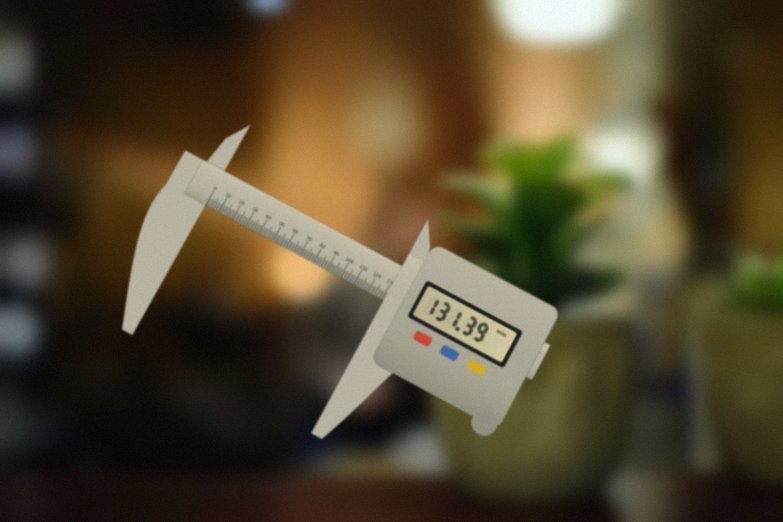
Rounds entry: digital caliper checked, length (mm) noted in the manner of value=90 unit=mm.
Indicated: value=131.39 unit=mm
